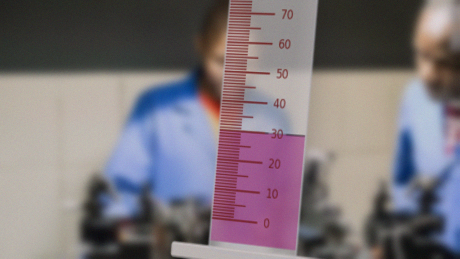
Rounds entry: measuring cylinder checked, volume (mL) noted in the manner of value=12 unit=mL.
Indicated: value=30 unit=mL
